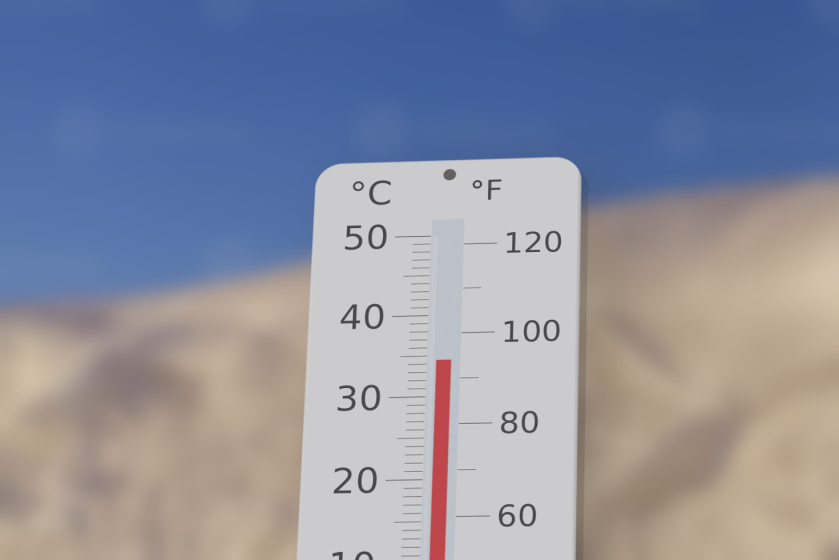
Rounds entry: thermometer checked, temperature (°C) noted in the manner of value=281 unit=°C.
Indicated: value=34.5 unit=°C
